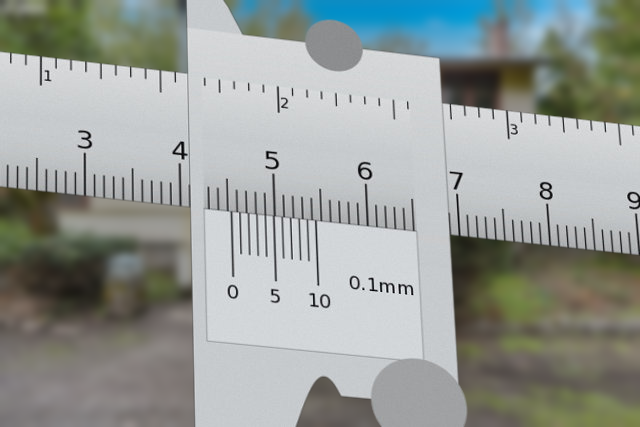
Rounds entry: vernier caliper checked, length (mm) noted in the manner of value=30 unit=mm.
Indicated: value=45.4 unit=mm
